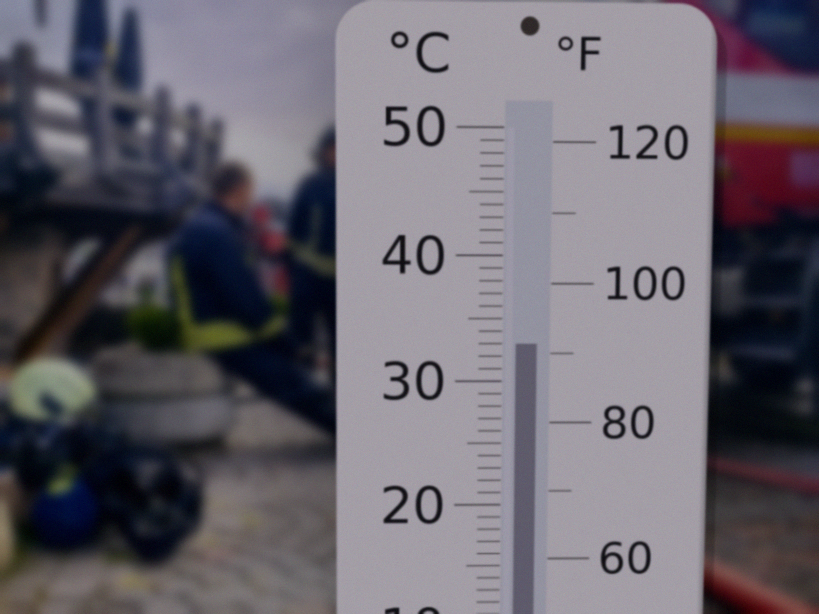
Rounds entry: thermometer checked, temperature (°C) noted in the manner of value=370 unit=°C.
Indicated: value=33 unit=°C
